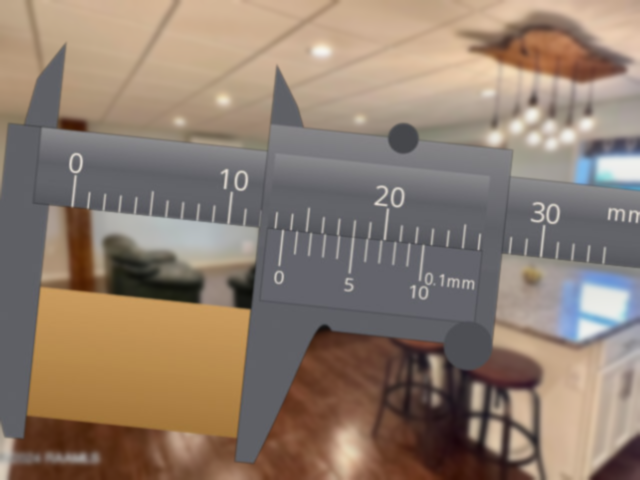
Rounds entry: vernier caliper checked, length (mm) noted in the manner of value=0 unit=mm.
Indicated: value=13.5 unit=mm
